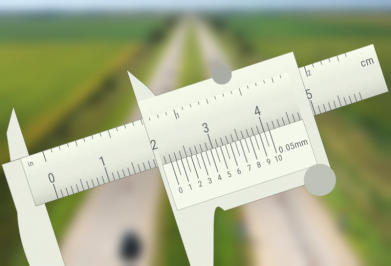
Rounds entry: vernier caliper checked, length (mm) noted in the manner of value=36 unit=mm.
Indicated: value=22.0 unit=mm
